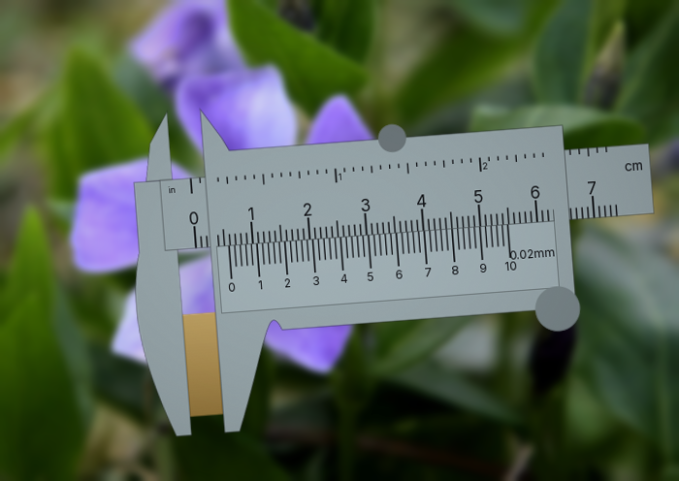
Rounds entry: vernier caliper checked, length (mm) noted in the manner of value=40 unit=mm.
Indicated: value=5.8 unit=mm
